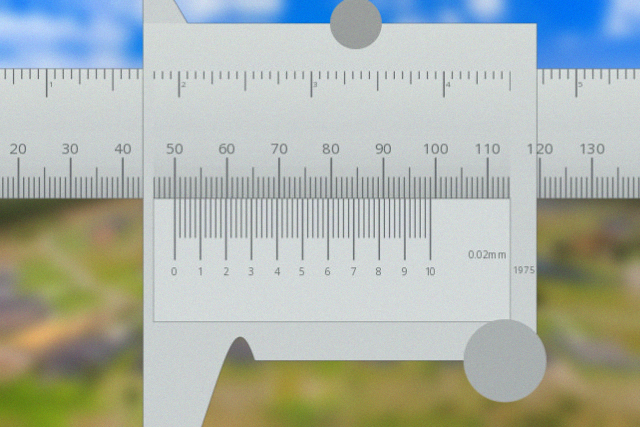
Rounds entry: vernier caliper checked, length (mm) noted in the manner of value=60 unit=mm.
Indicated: value=50.0 unit=mm
